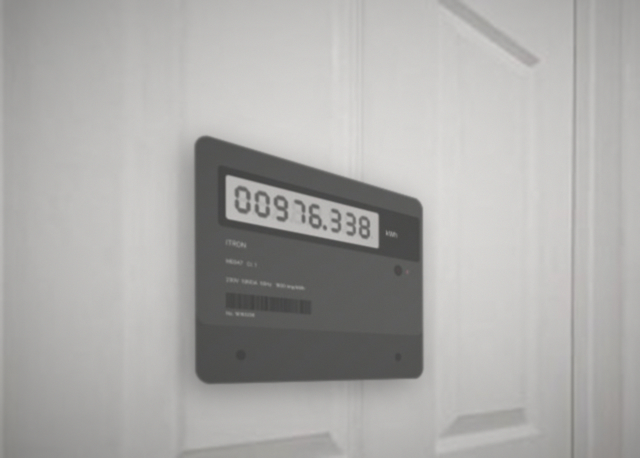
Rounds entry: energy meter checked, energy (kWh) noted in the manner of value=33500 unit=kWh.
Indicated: value=976.338 unit=kWh
